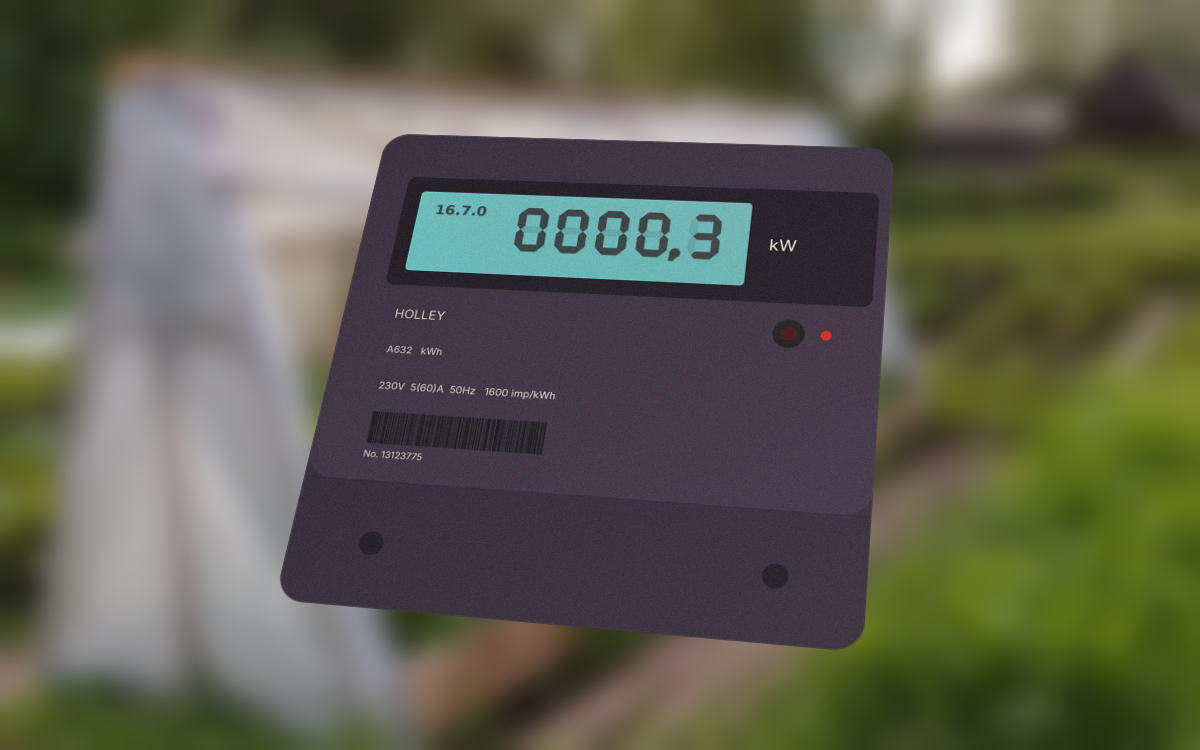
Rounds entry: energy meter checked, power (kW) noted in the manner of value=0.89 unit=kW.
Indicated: value=0.3 unit=kW
